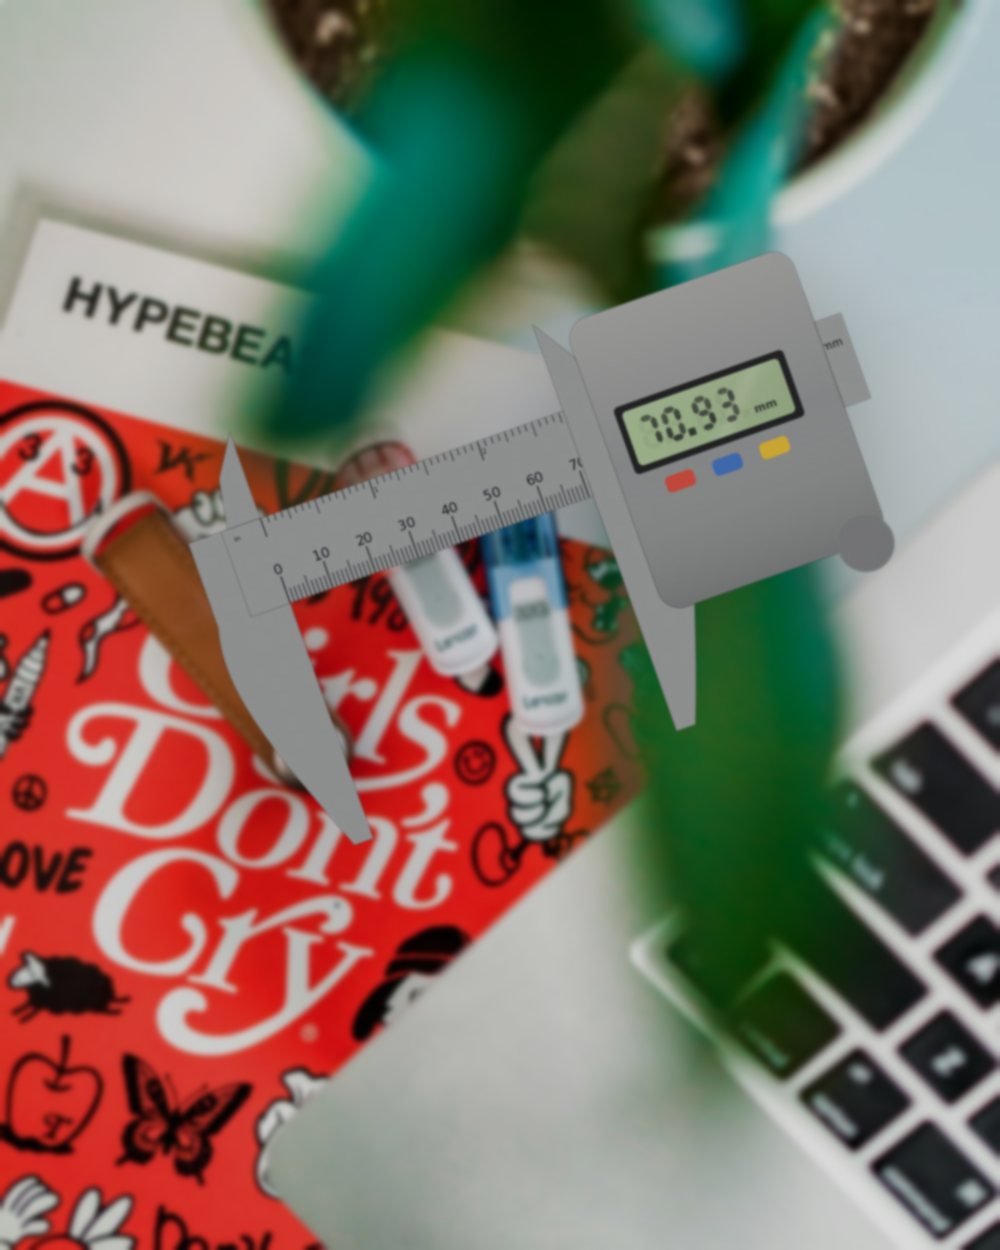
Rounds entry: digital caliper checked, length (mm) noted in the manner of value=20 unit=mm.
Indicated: value=70.93 unit=mm
